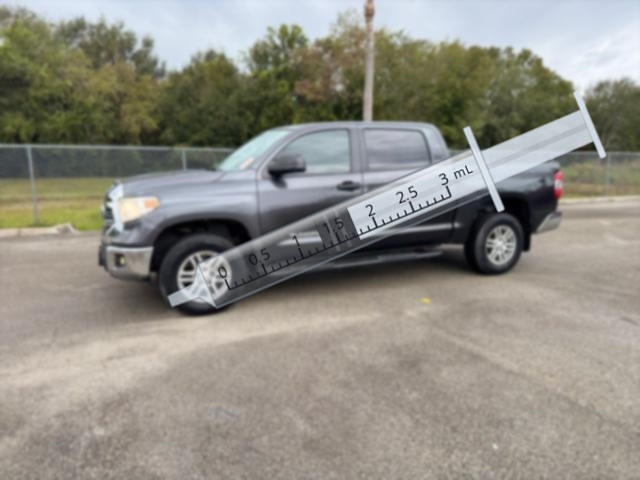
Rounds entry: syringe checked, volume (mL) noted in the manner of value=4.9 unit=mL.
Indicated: value=1.3 unit=mL
